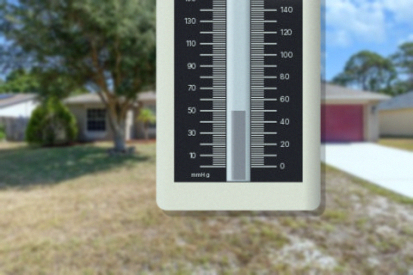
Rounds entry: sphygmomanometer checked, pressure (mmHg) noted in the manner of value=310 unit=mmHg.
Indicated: value=50 unit=mmHg
